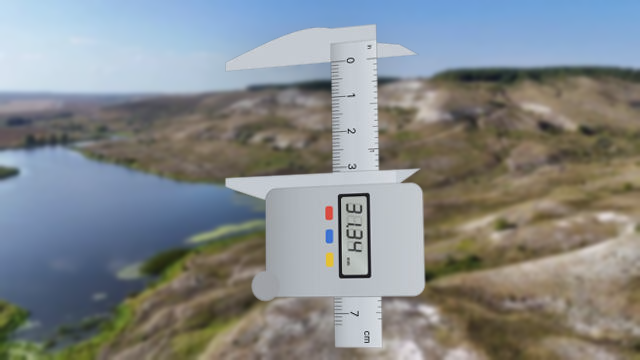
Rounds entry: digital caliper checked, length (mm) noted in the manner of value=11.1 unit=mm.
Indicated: value=31.34 unit=mm
